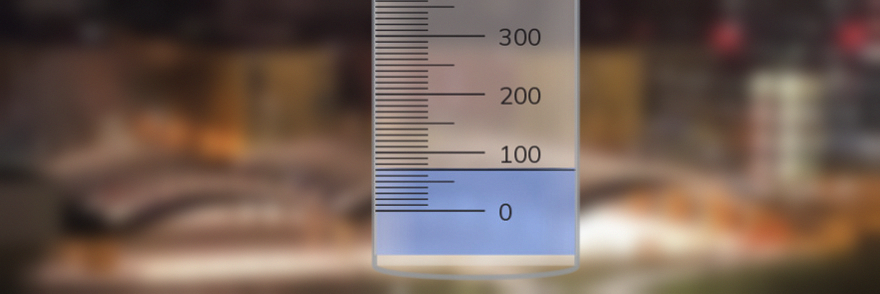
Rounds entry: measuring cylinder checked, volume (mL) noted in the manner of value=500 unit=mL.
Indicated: value=70 unit=mL
